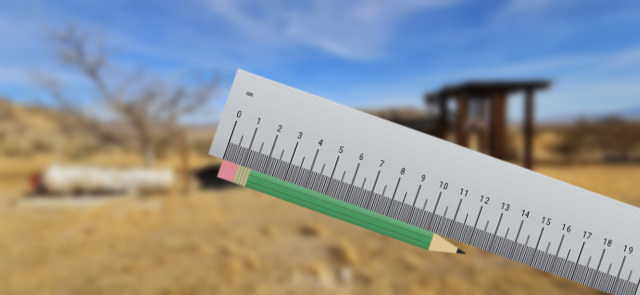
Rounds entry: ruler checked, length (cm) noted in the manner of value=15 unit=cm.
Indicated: value=12 unit=cm
